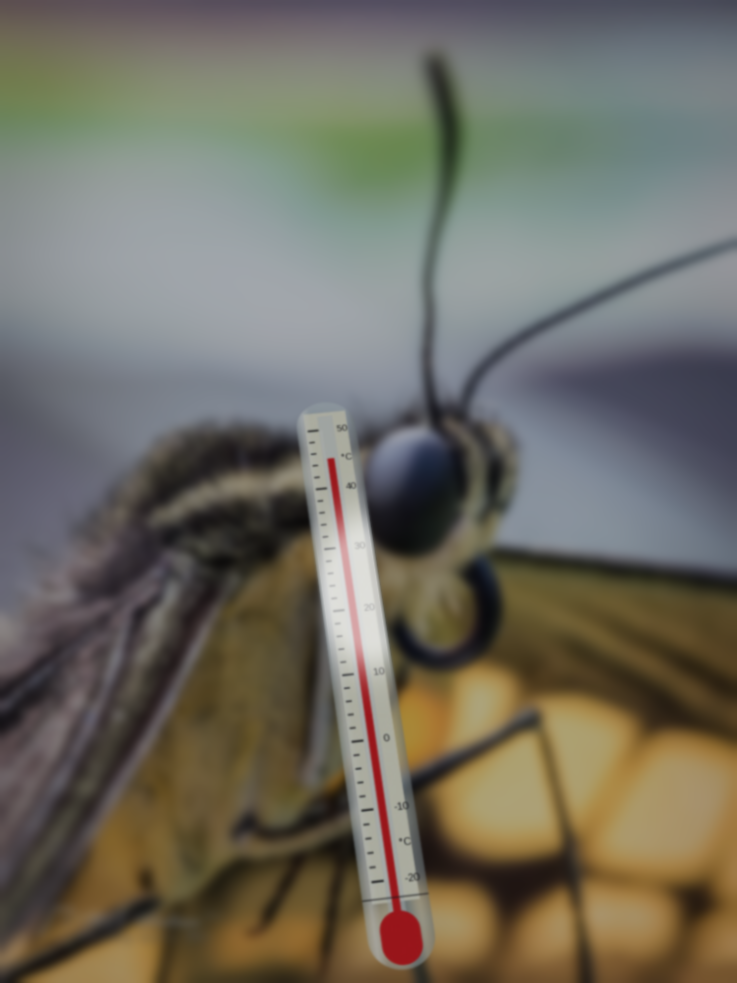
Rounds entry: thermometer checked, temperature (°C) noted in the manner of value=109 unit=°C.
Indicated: value=45 unit=°C
